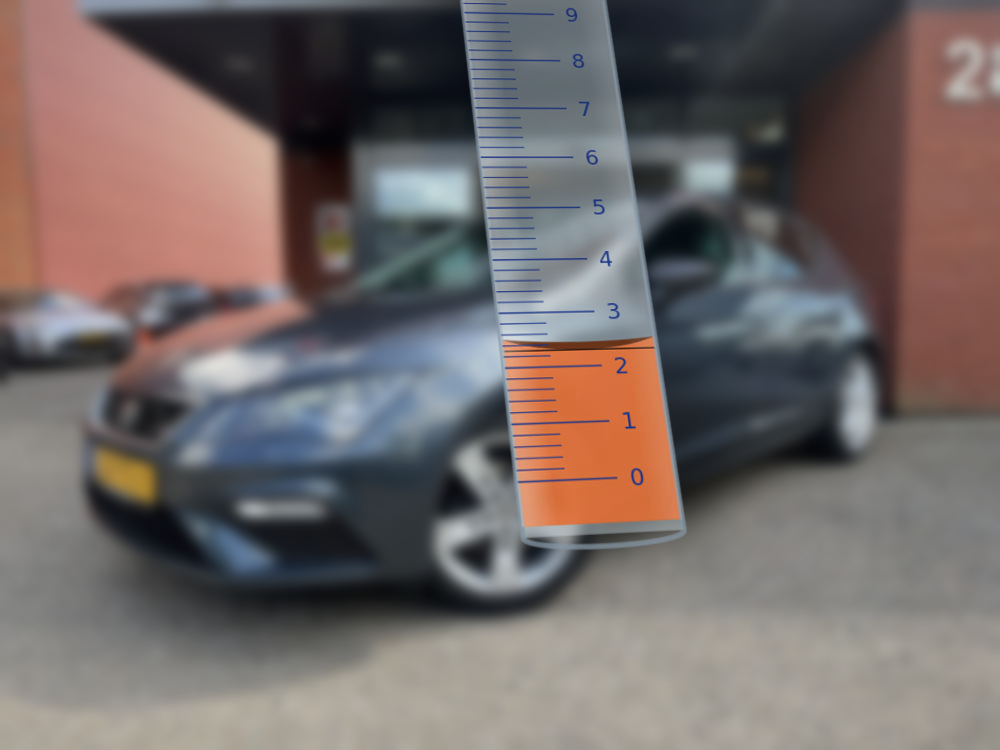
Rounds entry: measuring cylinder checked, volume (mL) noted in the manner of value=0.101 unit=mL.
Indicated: value=2.3 unit=mL
